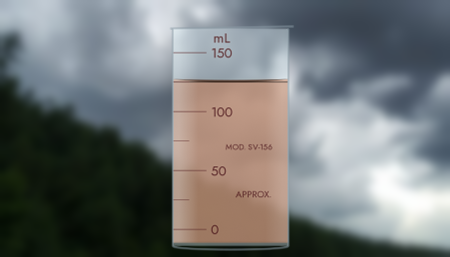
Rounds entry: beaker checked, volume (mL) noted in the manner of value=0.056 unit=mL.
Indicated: value=125 unit=mL
